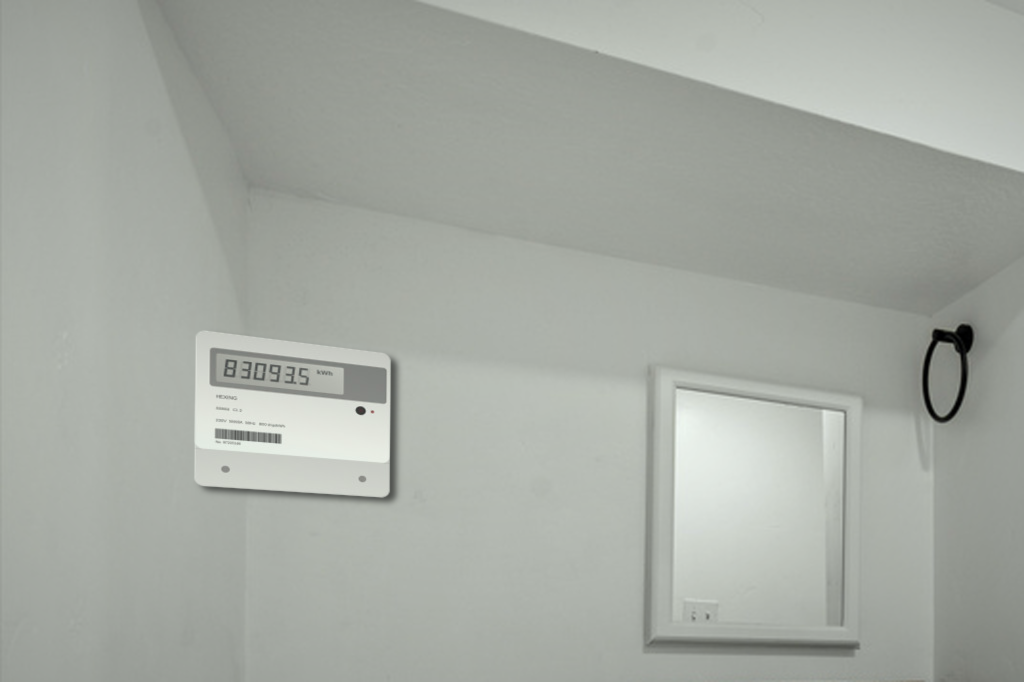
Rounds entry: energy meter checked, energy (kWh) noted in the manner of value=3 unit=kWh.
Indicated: value=83093.5 unit=kWh
